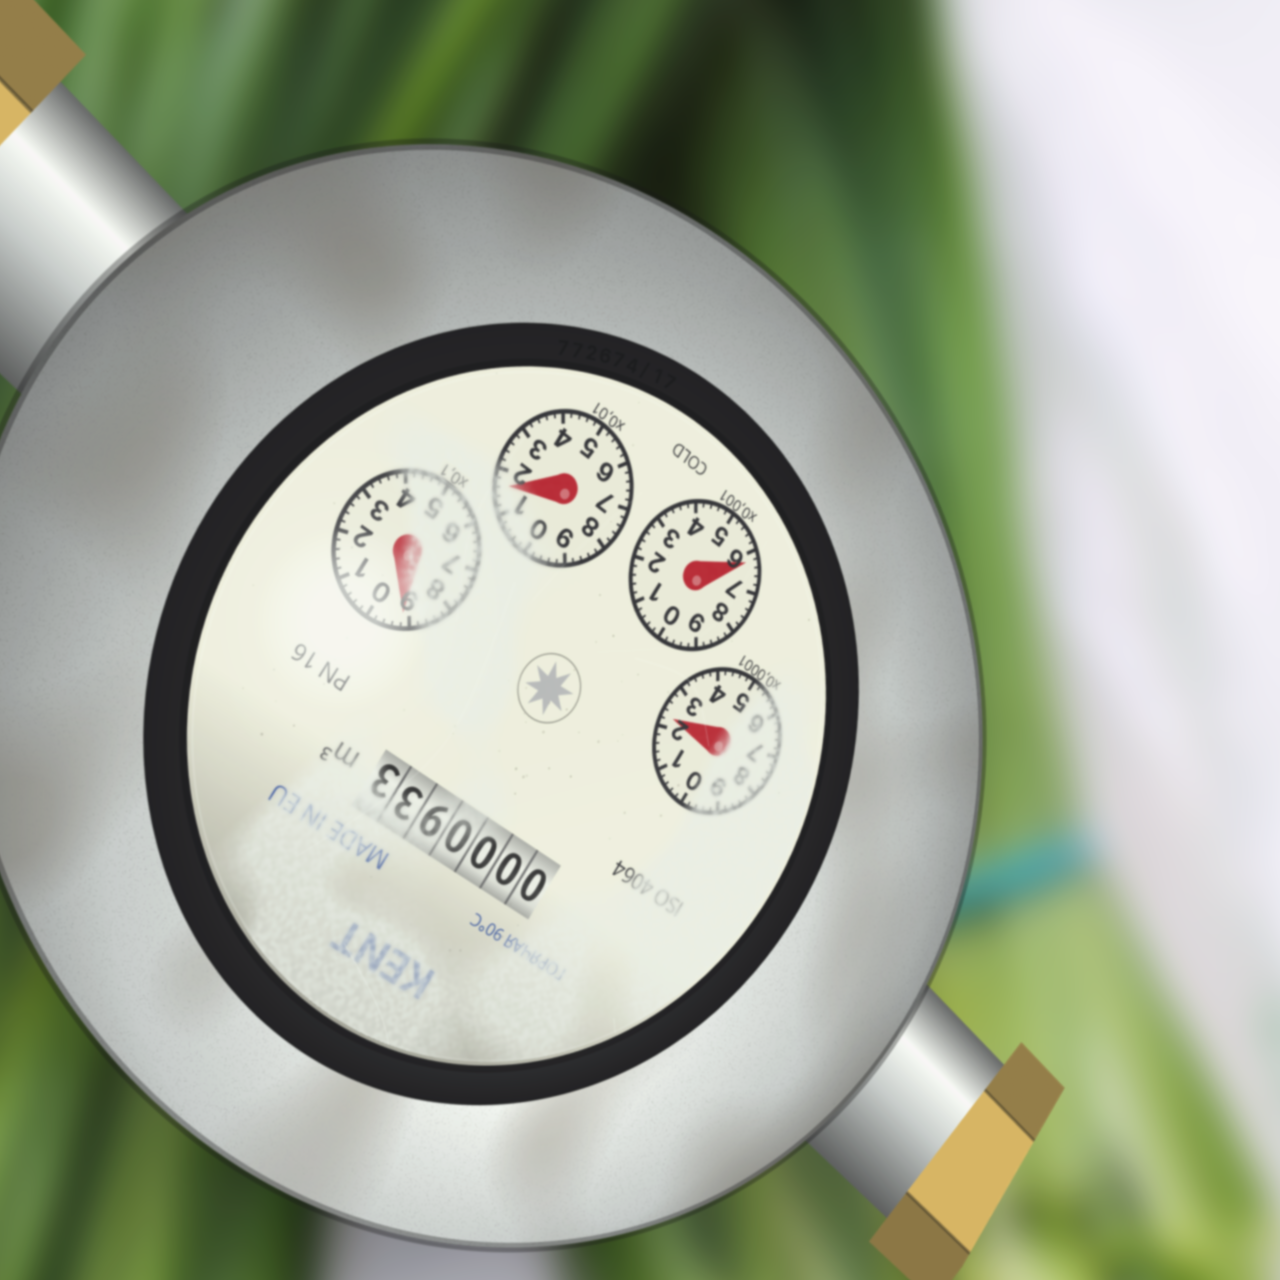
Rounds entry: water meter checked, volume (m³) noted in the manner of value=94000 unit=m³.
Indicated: value=932.9162 unit=m³
